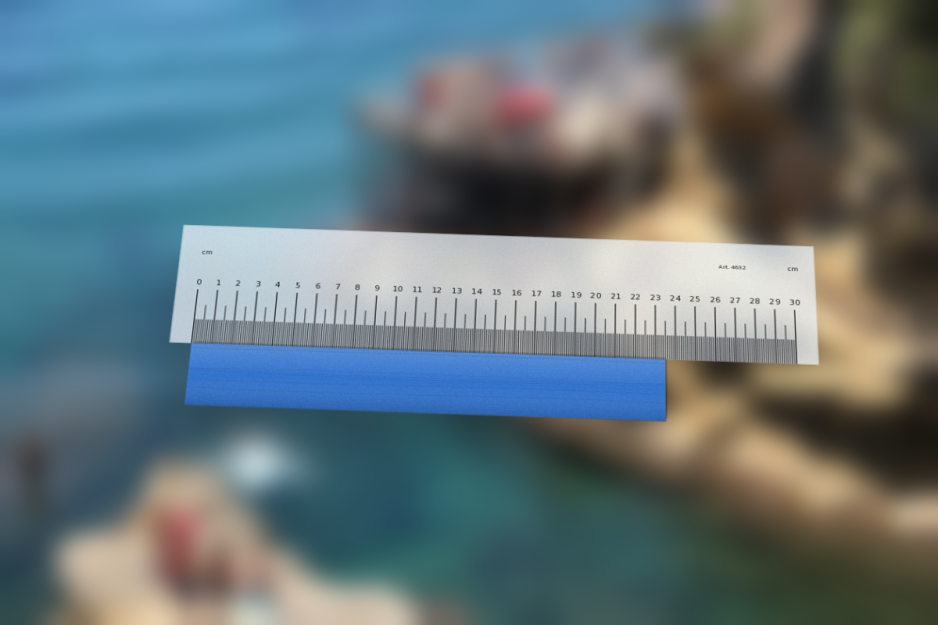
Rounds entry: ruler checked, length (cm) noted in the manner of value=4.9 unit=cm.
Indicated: value=23.5 unit=cm
